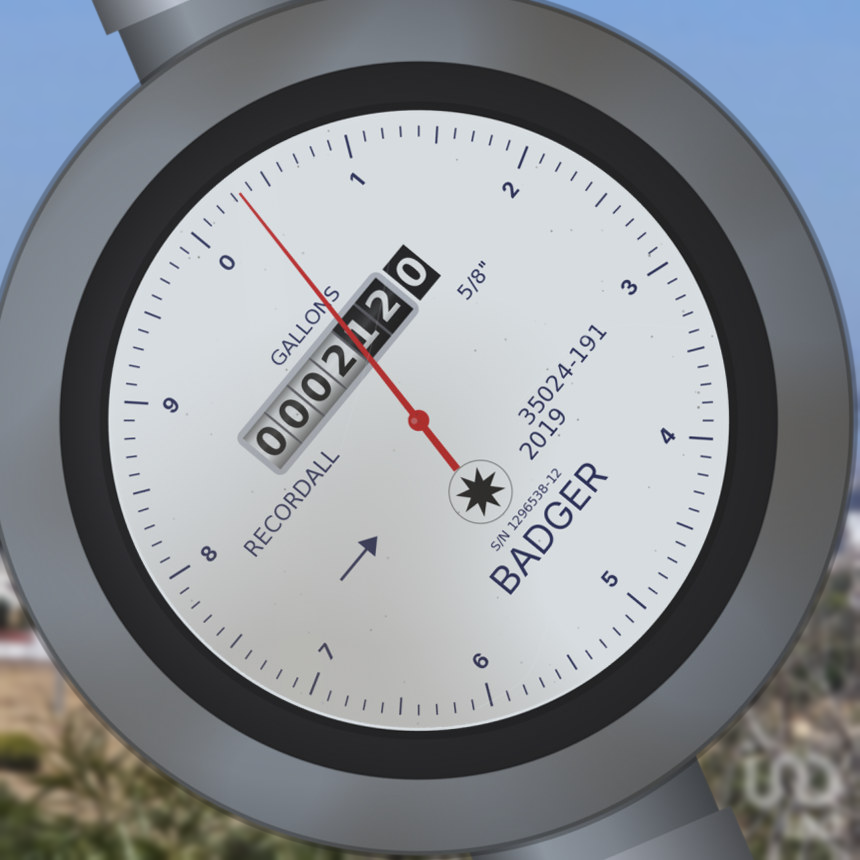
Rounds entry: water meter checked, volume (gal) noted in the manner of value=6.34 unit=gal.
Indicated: value=2120.3 unit=gal
